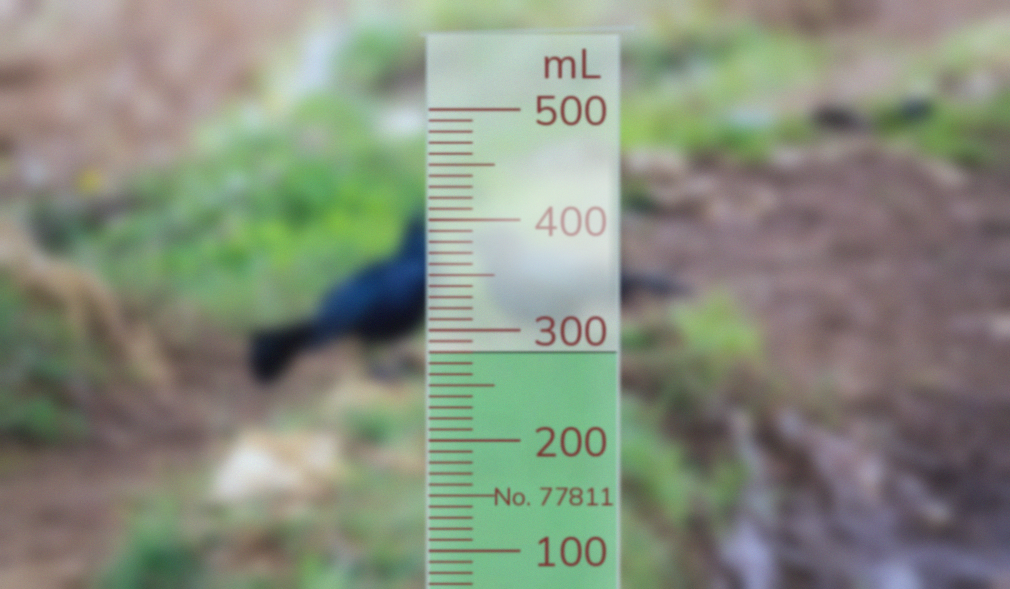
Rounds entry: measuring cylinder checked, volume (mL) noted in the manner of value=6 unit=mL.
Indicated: value=280 unit=mL
